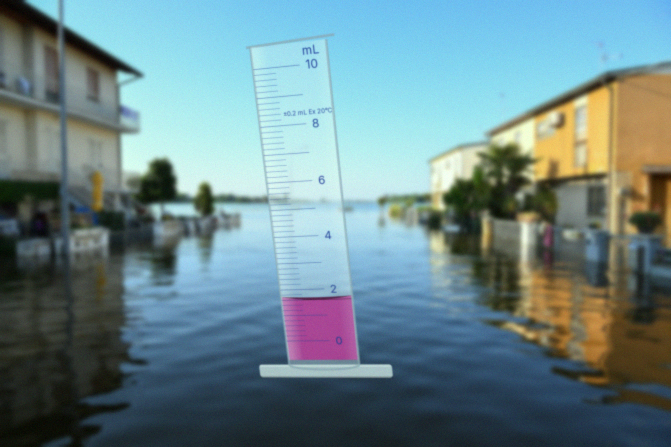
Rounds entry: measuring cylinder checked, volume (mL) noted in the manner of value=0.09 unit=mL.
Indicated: value=1.6 unit=mL
